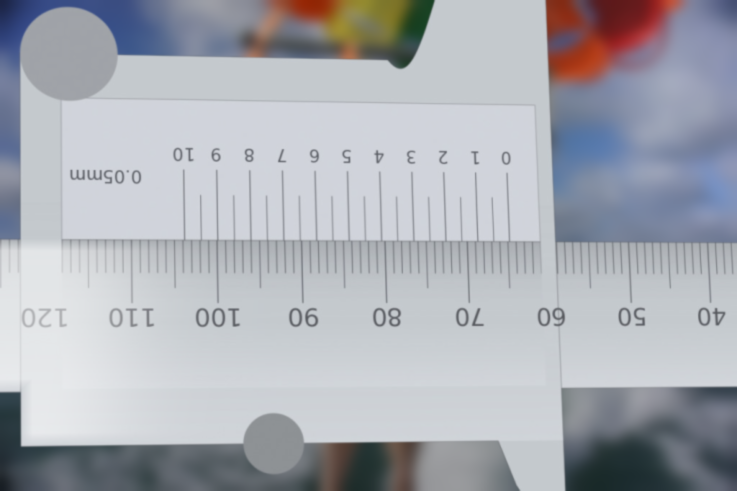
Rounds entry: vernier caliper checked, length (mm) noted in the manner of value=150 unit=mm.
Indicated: value=64.8 unit=mm
